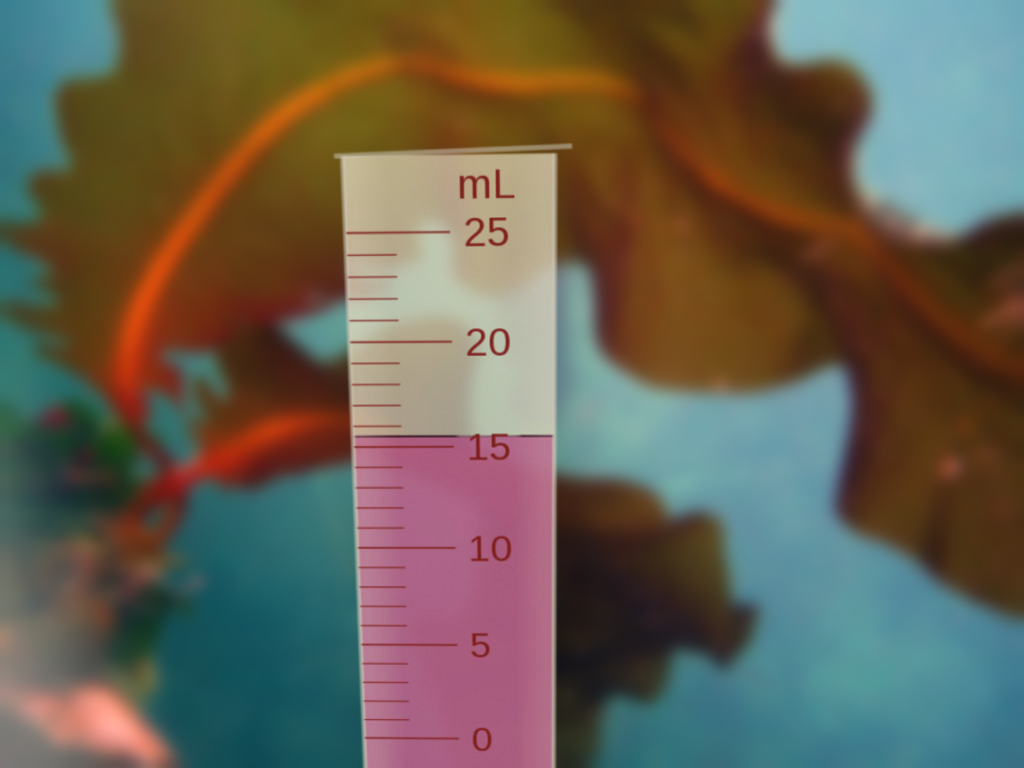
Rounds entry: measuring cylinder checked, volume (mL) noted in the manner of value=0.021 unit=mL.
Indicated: value=15.5 unit=mL
